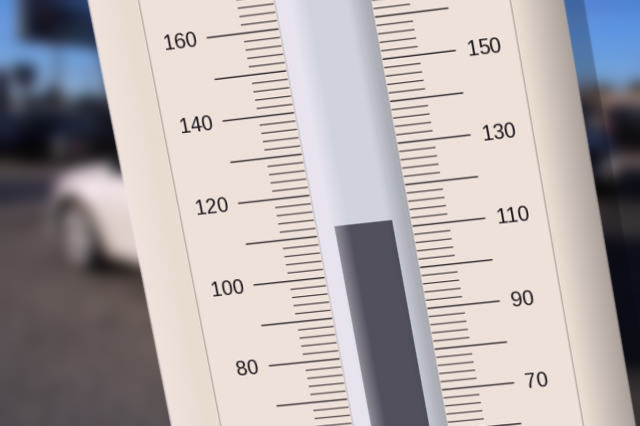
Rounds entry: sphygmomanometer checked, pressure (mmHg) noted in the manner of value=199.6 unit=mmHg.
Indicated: value=112 unit=mmHg
